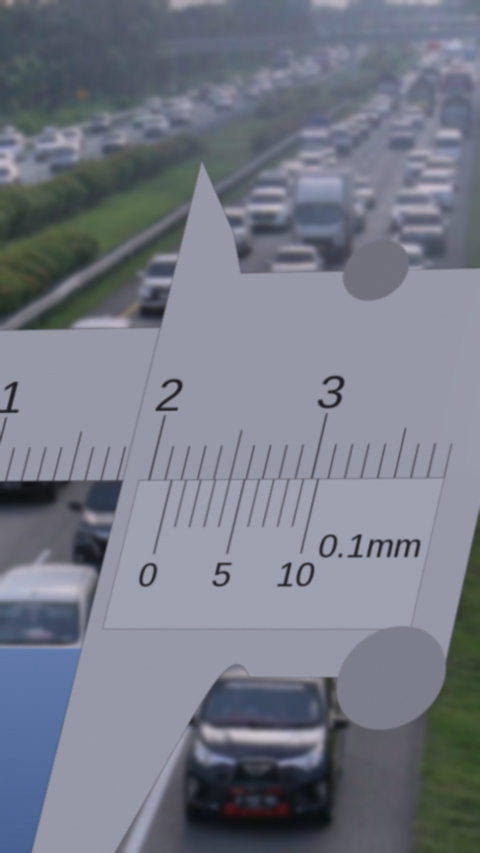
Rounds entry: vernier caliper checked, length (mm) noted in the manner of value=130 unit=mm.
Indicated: value=21.4 unit=mm
